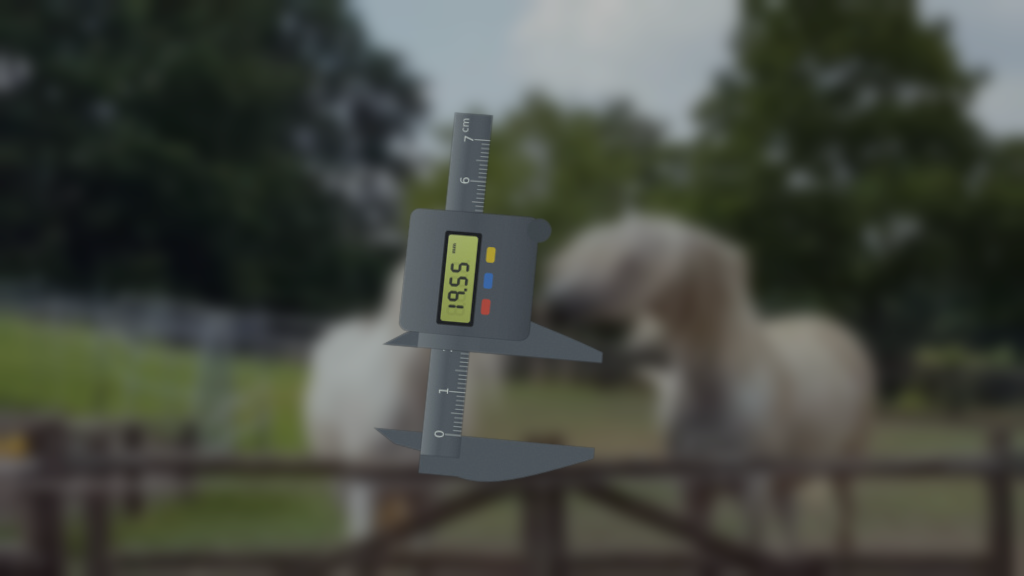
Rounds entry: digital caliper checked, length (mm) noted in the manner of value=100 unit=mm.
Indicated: value=19.55 unit=mm
